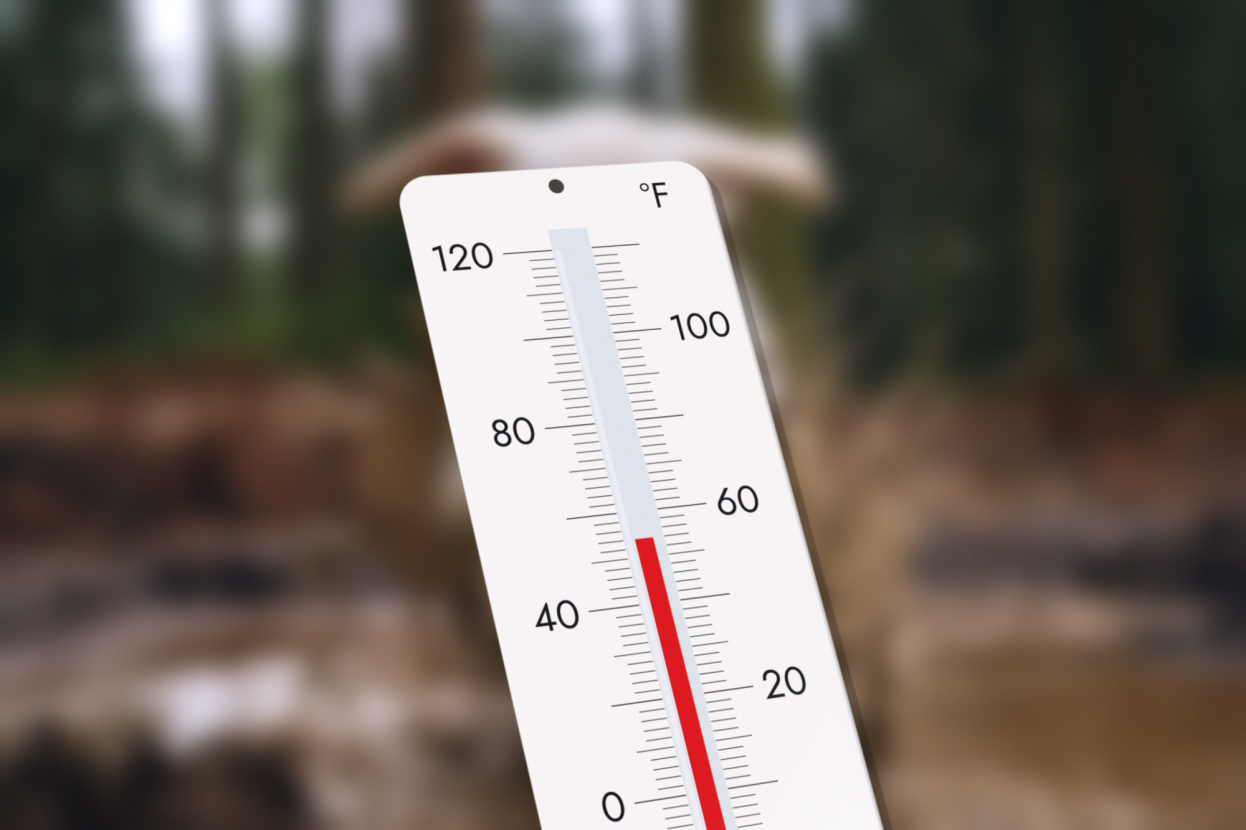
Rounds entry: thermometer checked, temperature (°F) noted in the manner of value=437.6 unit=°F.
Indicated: value=54 unit=°F
